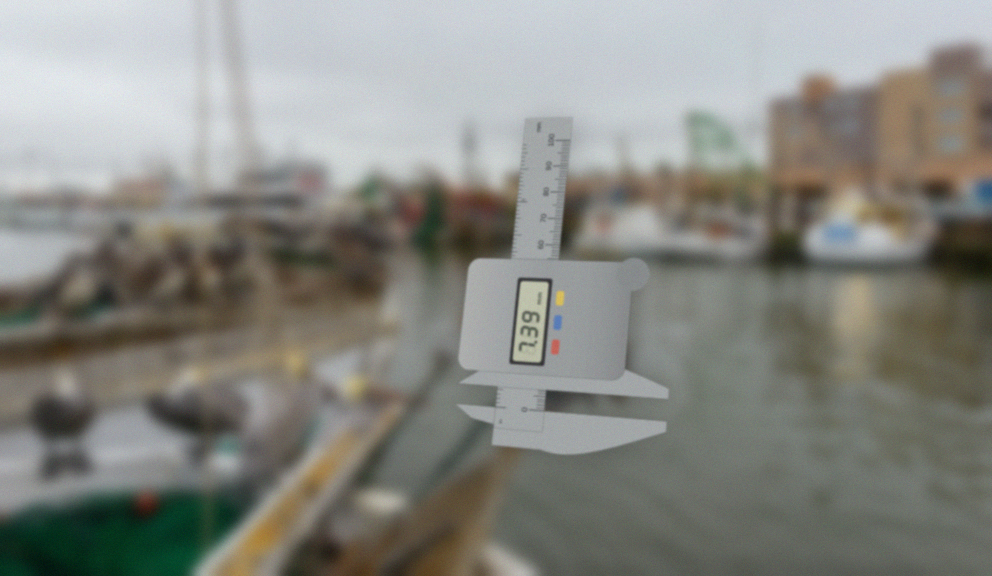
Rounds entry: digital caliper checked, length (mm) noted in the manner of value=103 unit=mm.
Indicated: value=7.39 unit=mm
